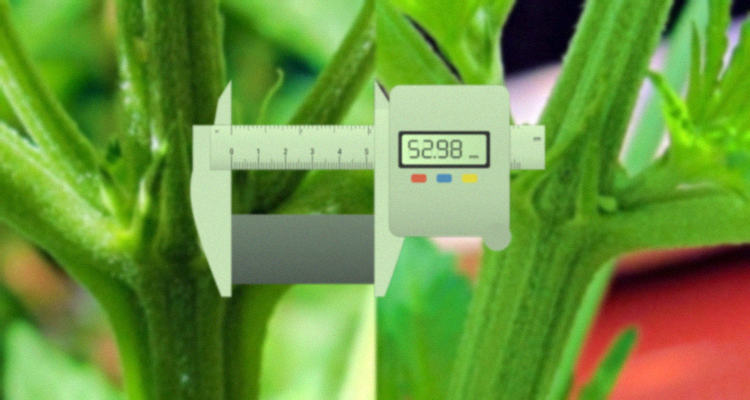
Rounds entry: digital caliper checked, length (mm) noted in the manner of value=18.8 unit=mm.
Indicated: value=52.98 unit=mm
